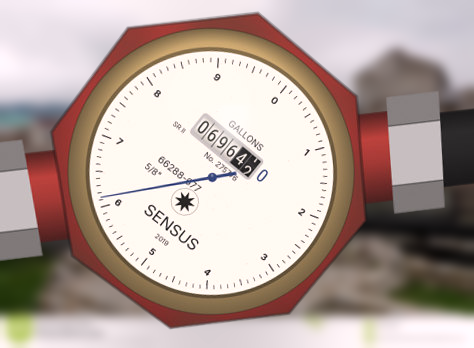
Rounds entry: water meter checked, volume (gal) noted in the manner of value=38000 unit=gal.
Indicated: value=696416.1 unit=gal
